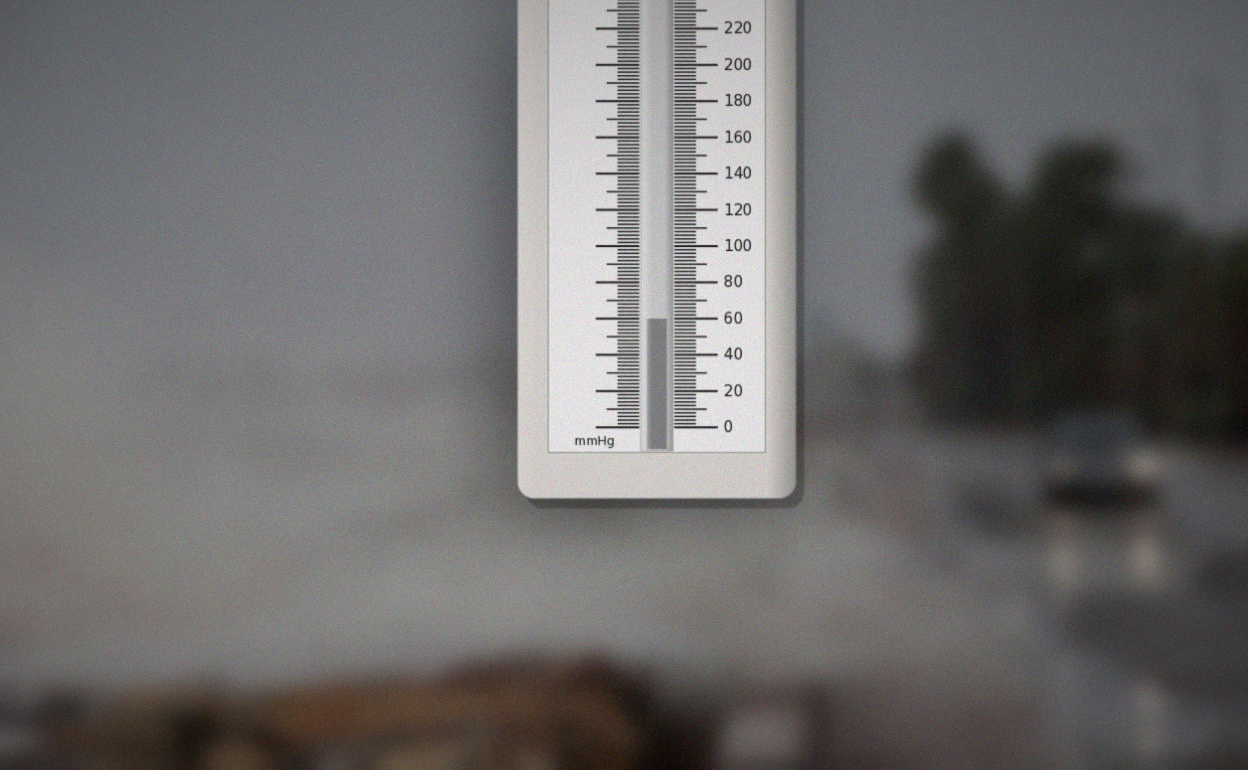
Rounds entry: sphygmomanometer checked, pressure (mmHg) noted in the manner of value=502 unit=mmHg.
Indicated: value=60 unit=mmHg
